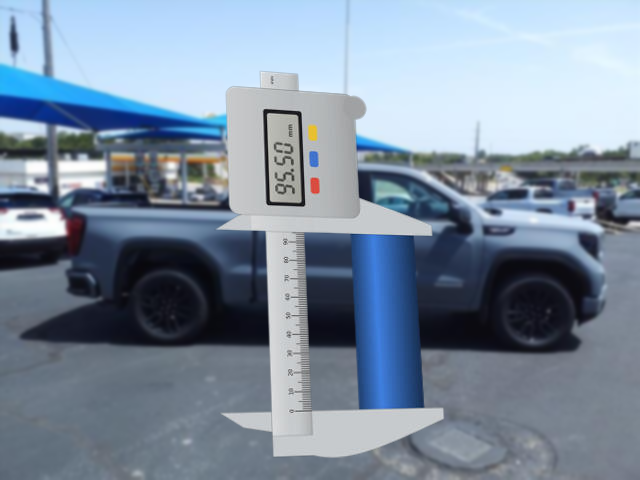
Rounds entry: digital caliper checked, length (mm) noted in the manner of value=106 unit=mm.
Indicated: value=95.50 unit=mm
